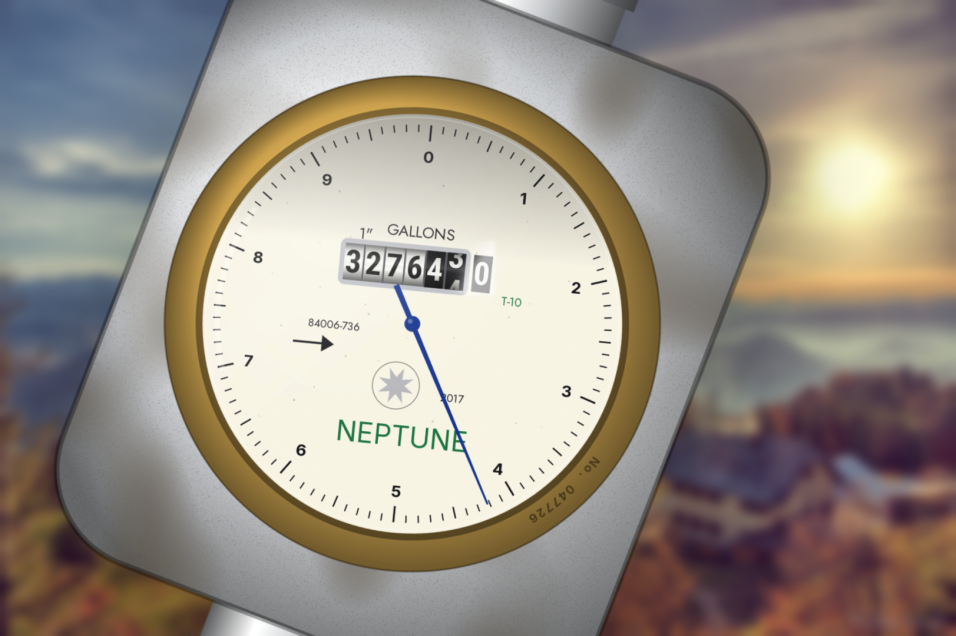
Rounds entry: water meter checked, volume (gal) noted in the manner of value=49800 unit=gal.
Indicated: value=3276434.2 unit=gal
